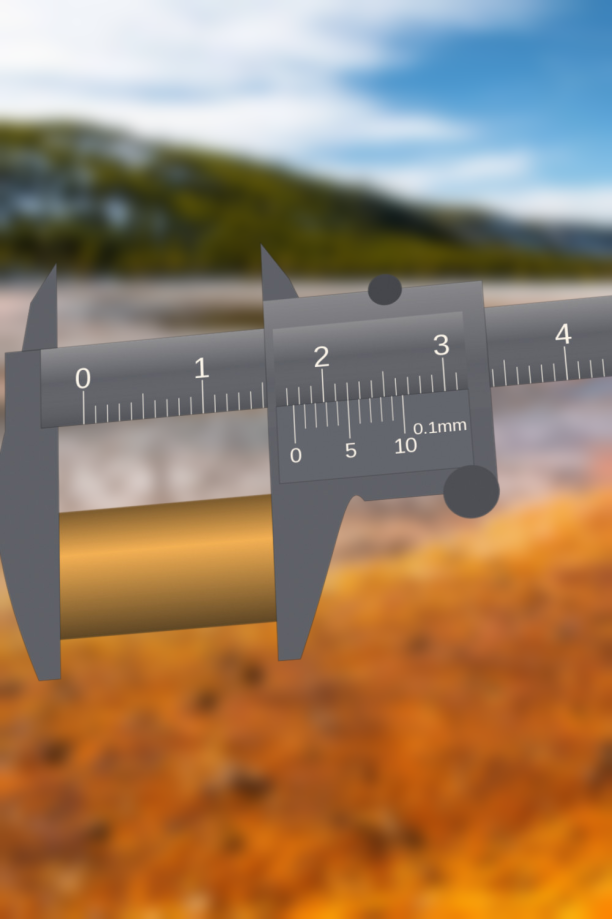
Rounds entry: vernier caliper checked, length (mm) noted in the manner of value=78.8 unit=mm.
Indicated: value=17.5 unit=mm
